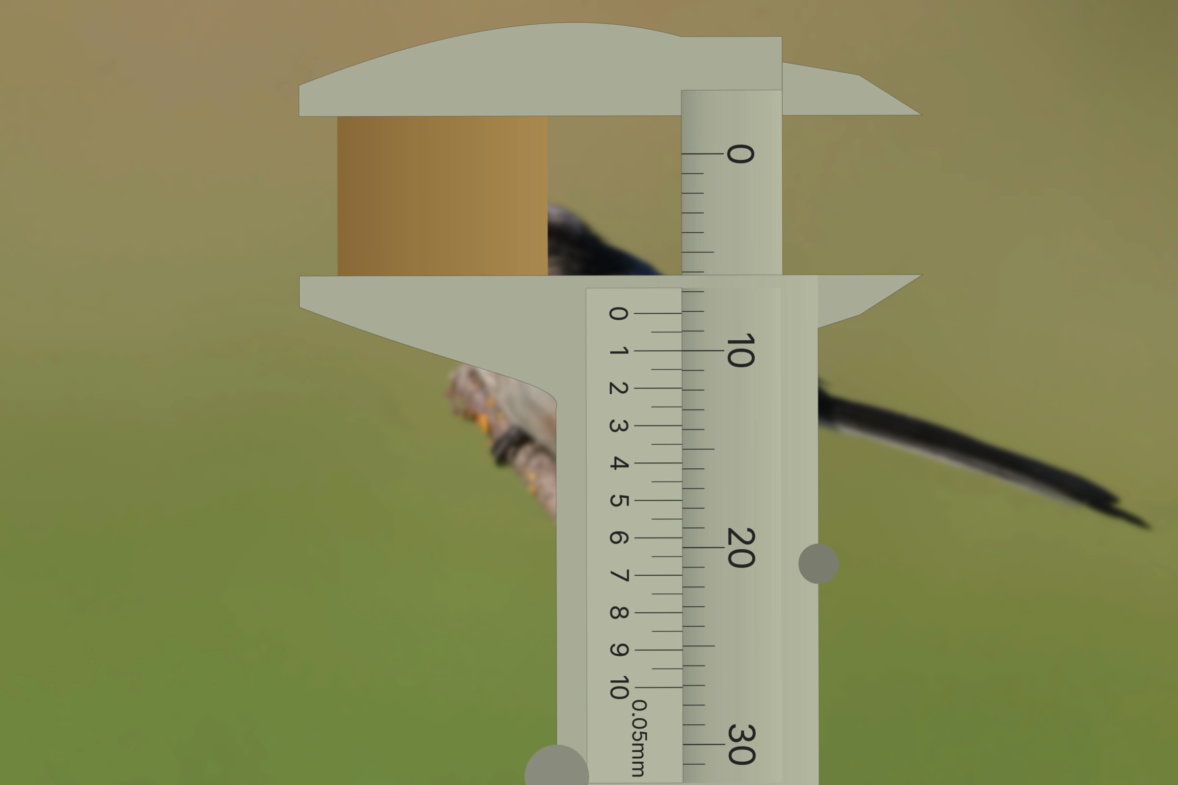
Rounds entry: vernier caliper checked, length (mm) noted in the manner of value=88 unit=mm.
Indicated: value=8.1 unit=mm
